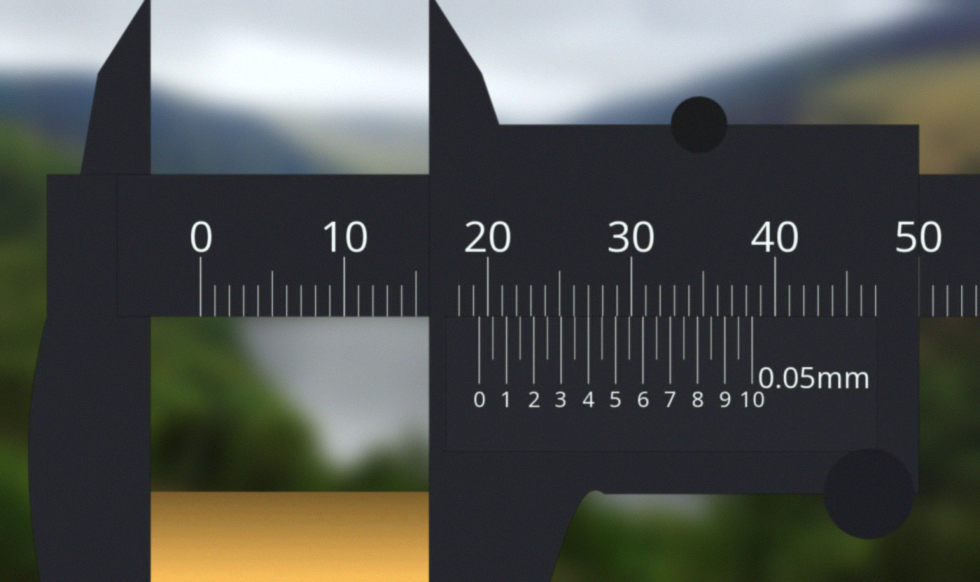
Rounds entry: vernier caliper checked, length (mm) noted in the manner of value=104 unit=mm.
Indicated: value=19.4 unit=mm
